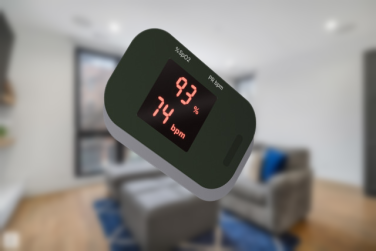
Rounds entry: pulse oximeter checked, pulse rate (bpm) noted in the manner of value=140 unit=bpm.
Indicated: value=74 unit=bpm
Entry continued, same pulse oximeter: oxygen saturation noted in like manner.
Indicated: value=93 unit=%
